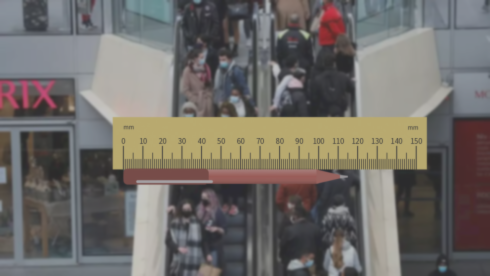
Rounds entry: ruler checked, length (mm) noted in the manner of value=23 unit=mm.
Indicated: value=115 unit=mm
